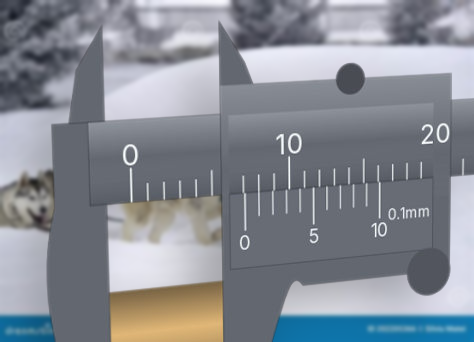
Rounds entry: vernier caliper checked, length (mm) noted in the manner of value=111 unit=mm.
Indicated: value=7.1 unit=mm
